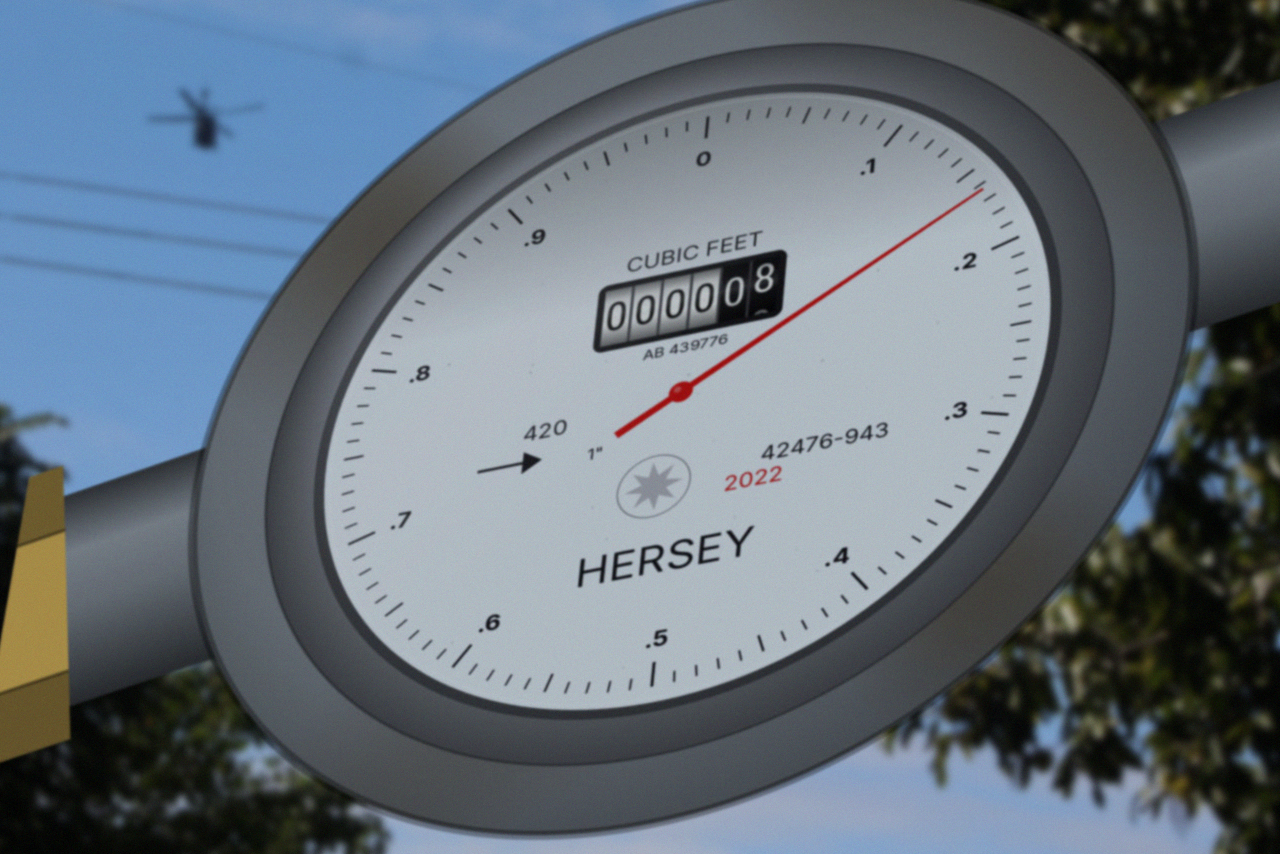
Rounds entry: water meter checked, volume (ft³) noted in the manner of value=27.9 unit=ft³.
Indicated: value=8.16 unit=ft³
